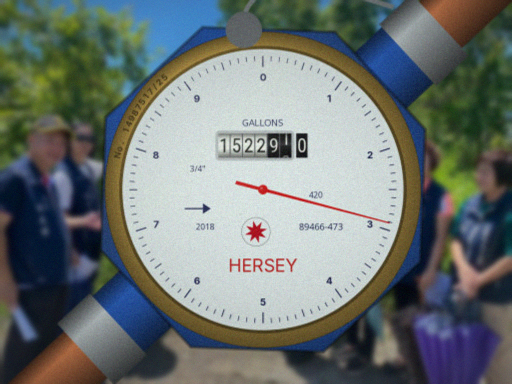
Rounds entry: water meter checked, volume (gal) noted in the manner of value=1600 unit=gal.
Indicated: value=1522912.9 unit=gal
